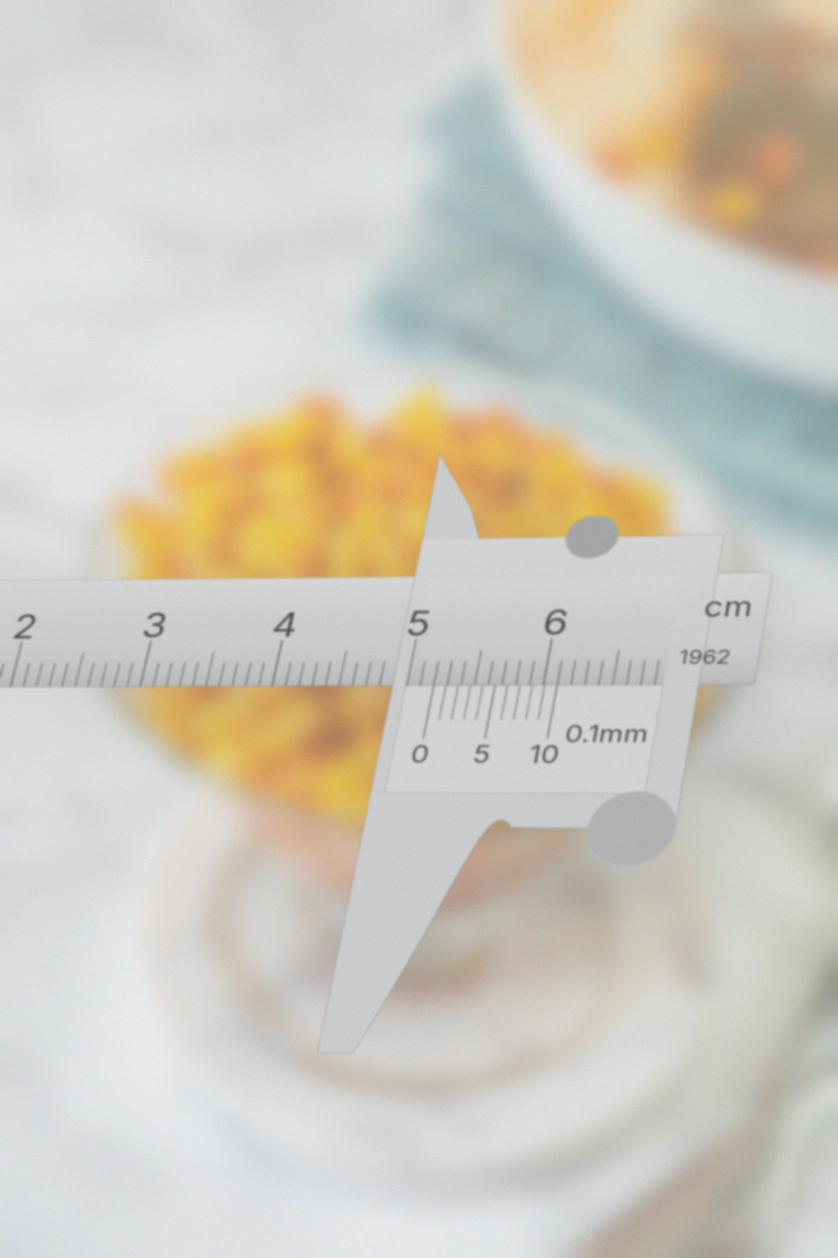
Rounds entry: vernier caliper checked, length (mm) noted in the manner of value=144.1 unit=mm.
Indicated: value=52.0 unit=mm
